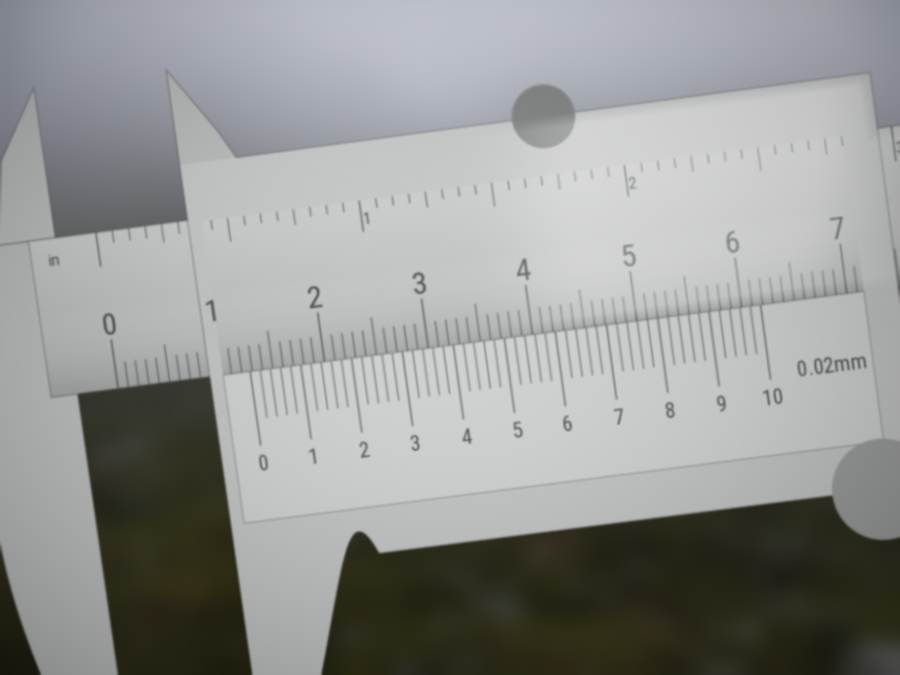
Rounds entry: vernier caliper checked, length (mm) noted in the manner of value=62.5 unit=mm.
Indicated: value=12.8 unit=mm
